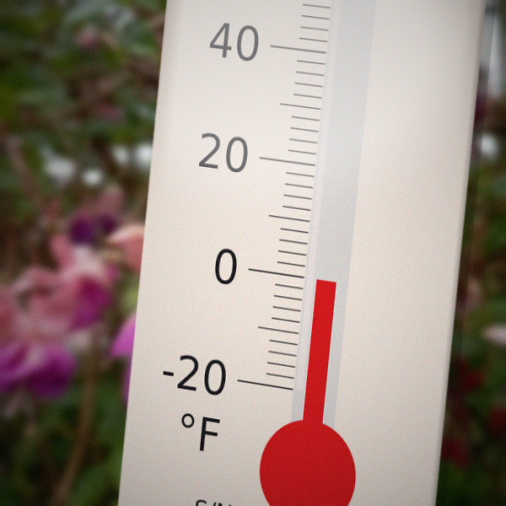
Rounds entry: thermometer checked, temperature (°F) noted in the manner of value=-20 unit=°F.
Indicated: value=0 unit=°F
